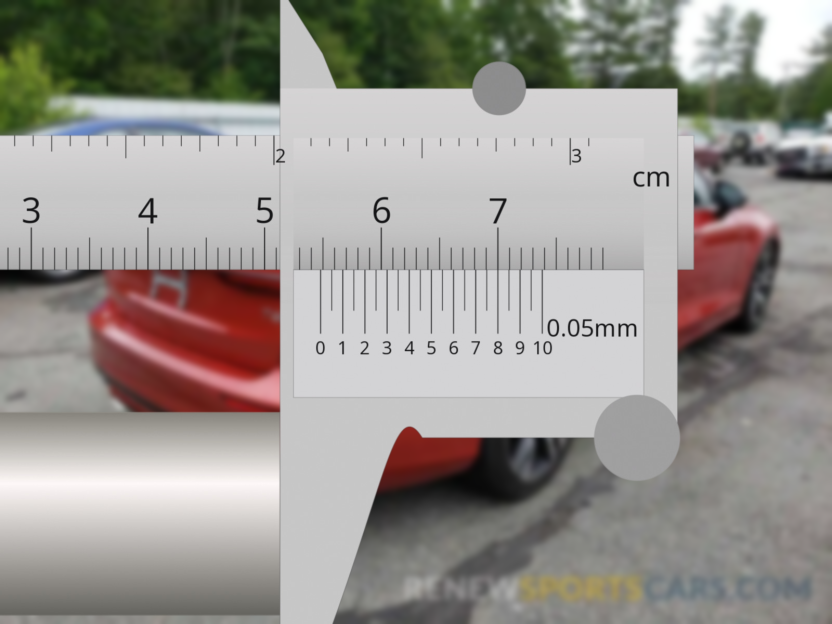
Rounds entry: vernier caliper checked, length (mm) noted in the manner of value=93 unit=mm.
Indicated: value=54.8 unit=mm
